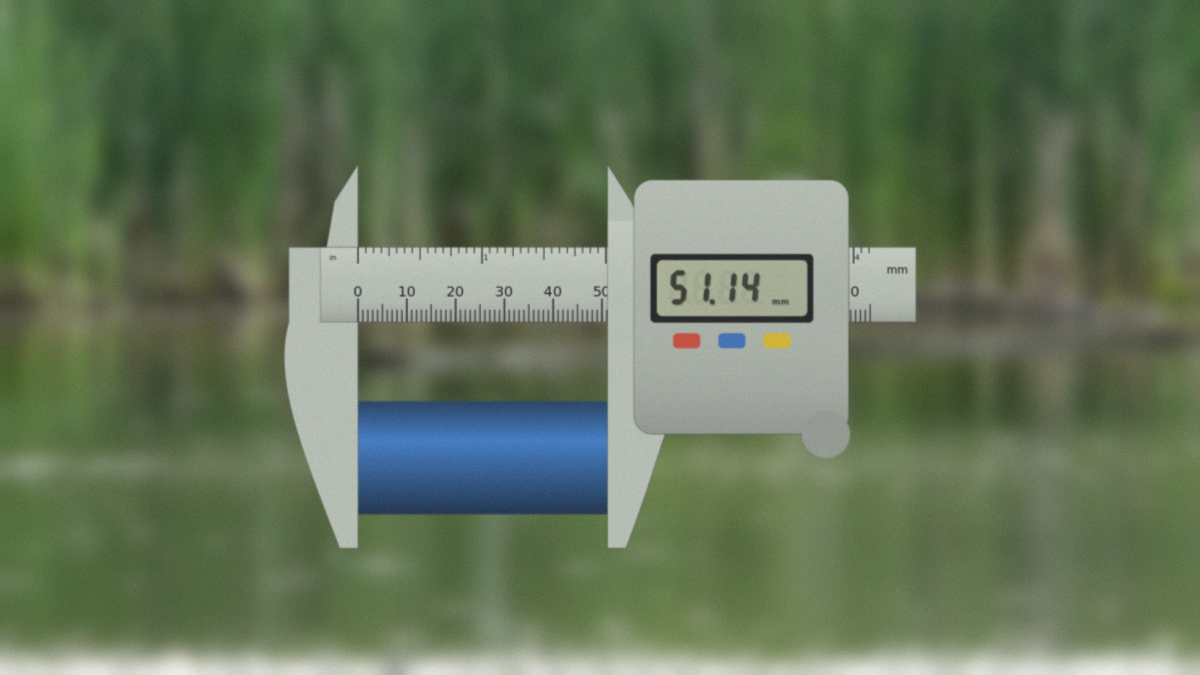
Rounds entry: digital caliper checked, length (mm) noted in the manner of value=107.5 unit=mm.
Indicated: value=51.14 unit=mm
